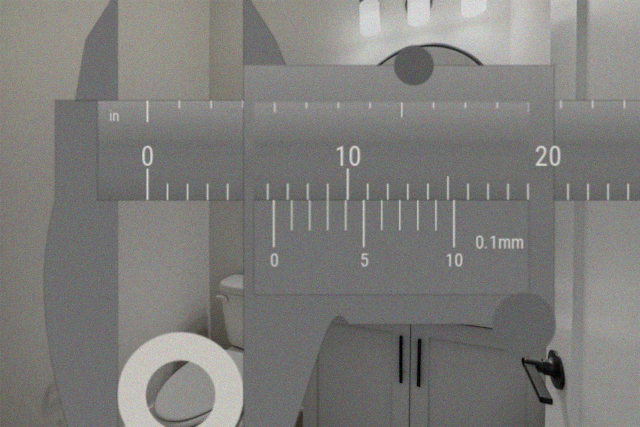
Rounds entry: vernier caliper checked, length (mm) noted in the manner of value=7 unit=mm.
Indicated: value=6.3 unit=mm
